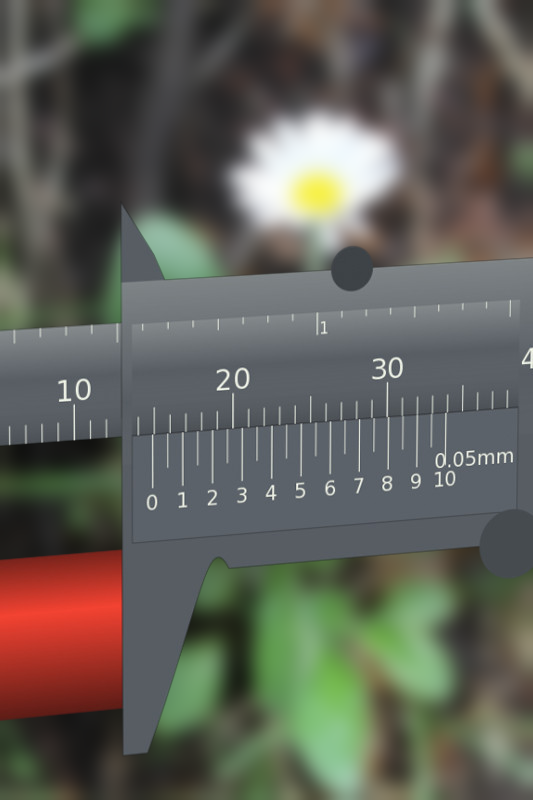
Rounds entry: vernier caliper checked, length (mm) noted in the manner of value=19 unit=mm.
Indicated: value=14.9 unit=mm
